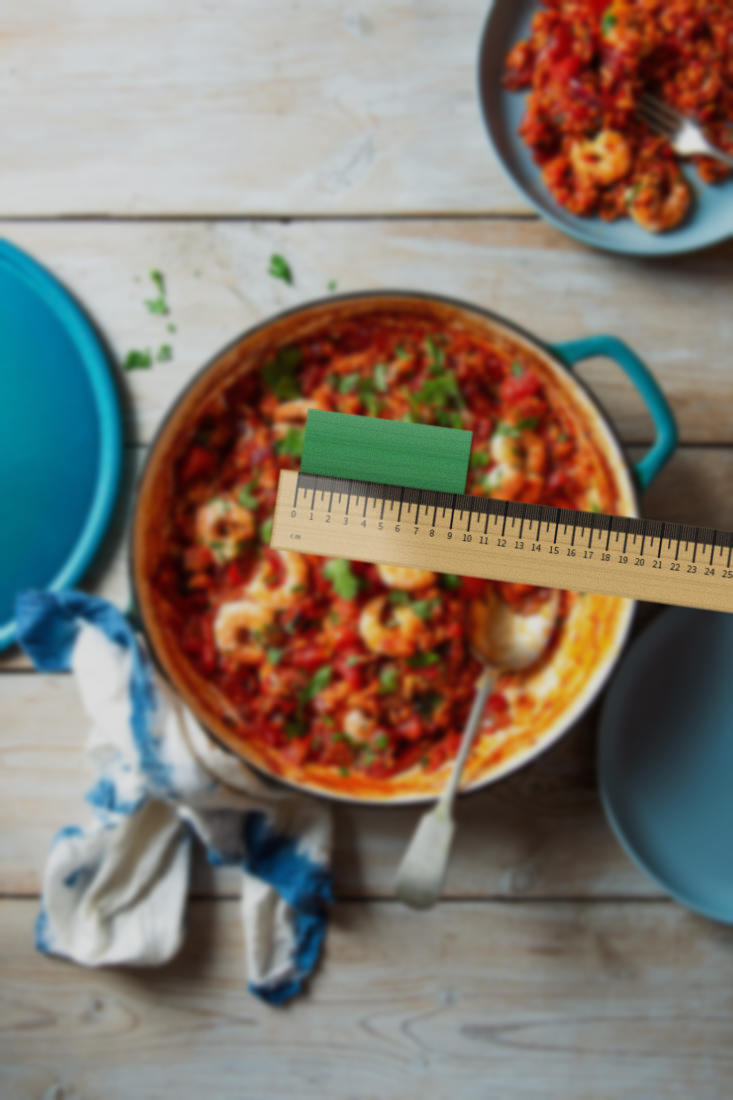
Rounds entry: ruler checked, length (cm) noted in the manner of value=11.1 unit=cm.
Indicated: value=9.5 unit=cm
